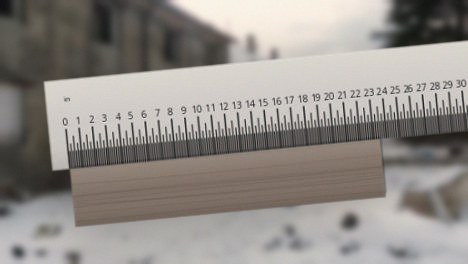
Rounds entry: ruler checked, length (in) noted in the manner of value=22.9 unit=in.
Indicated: value=23.5 unit=in
